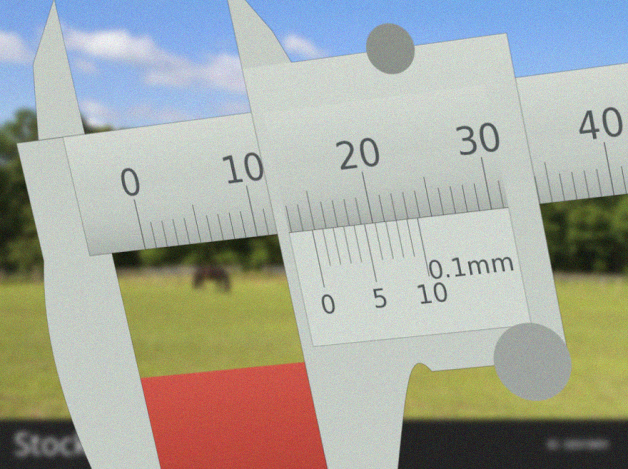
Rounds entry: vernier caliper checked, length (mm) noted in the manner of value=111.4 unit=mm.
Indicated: value=14.8 unit=mm
